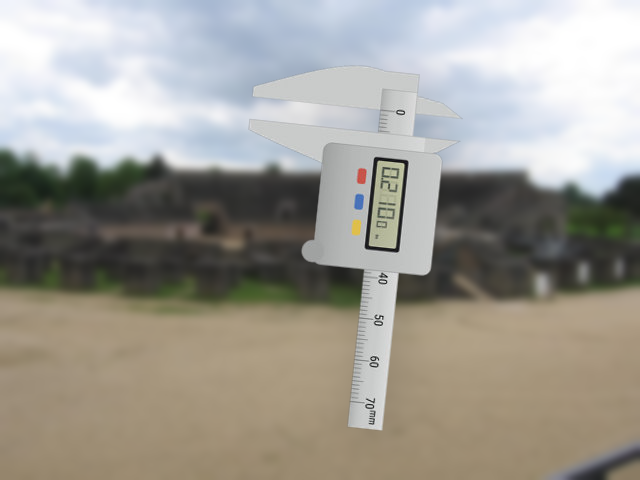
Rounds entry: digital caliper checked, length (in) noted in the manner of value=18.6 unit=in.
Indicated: value=0.2100 unit=in
